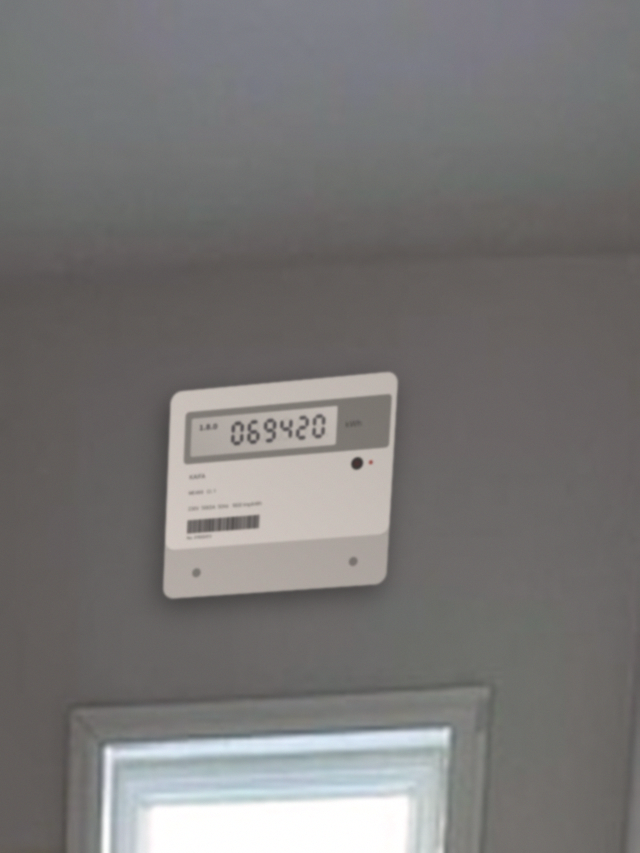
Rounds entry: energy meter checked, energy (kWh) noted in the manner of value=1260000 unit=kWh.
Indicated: value=69420 unit=kWh
